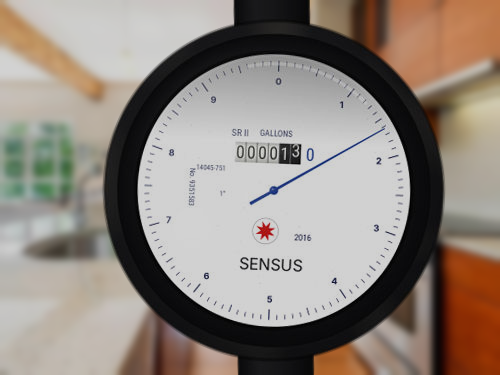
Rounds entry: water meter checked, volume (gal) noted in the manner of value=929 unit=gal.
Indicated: value=131.6 unit=gal
